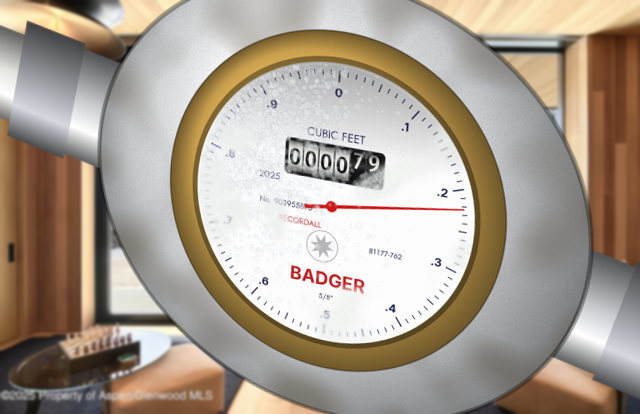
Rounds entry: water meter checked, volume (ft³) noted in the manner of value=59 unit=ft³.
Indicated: value=79.22 unit=ft³
